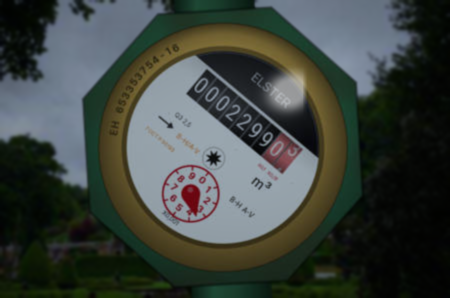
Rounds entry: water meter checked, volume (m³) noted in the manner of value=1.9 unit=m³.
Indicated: value=2299.033 unit=m³
